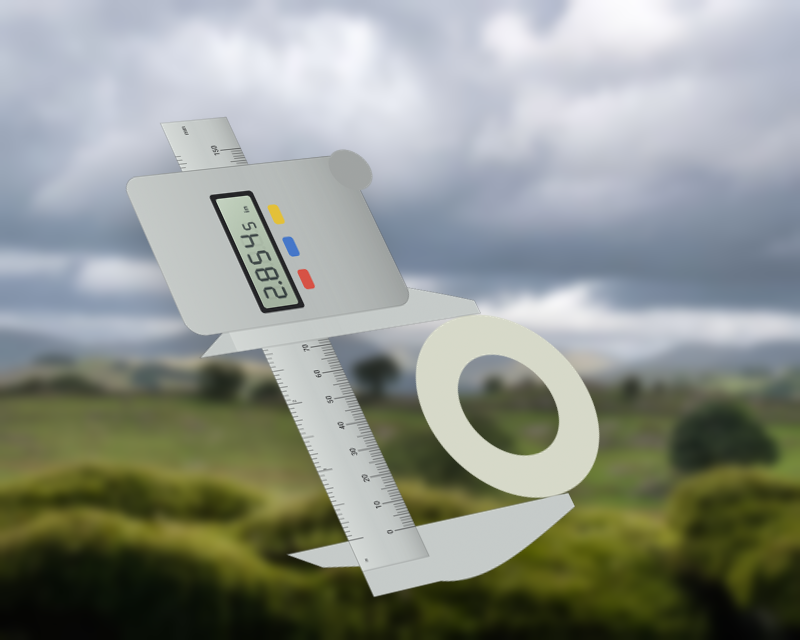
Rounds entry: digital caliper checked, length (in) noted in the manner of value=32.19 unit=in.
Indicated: value=2.8545 unit=in
